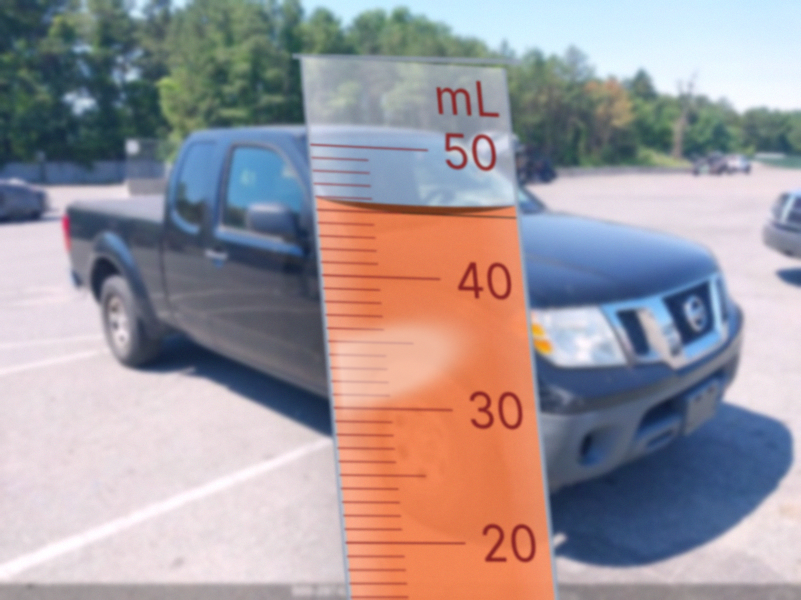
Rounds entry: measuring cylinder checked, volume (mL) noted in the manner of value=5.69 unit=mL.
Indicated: value=45 unit=mL
